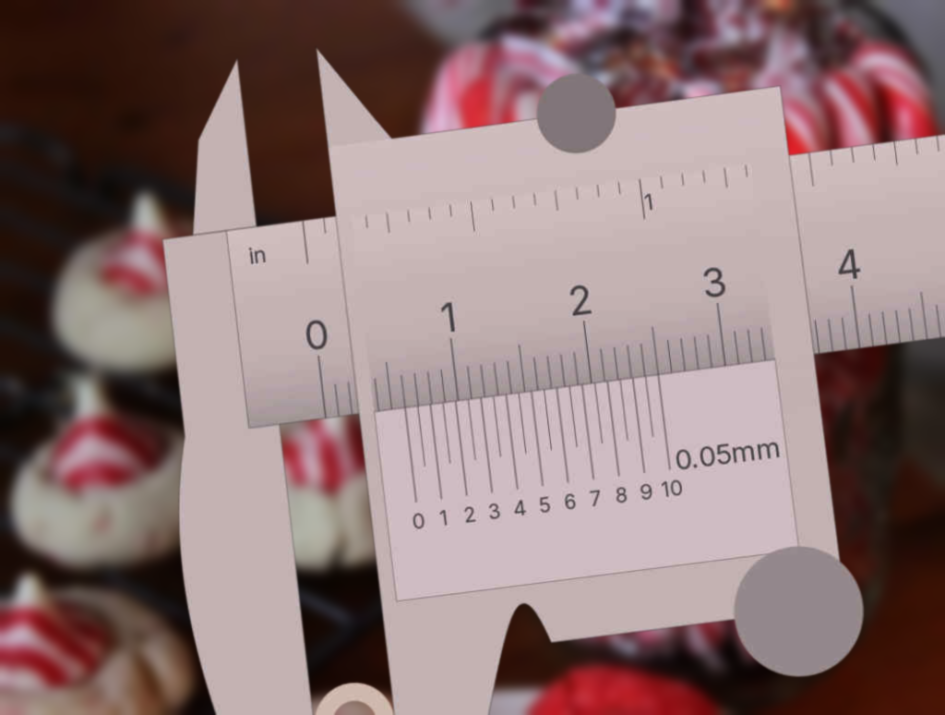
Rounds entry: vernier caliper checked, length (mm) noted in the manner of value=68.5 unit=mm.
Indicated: value=6.0 unit=mm
